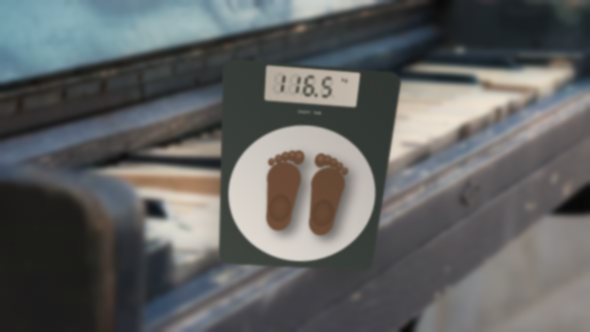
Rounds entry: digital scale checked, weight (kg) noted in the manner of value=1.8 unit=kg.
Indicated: value=116.5 unit=kg
